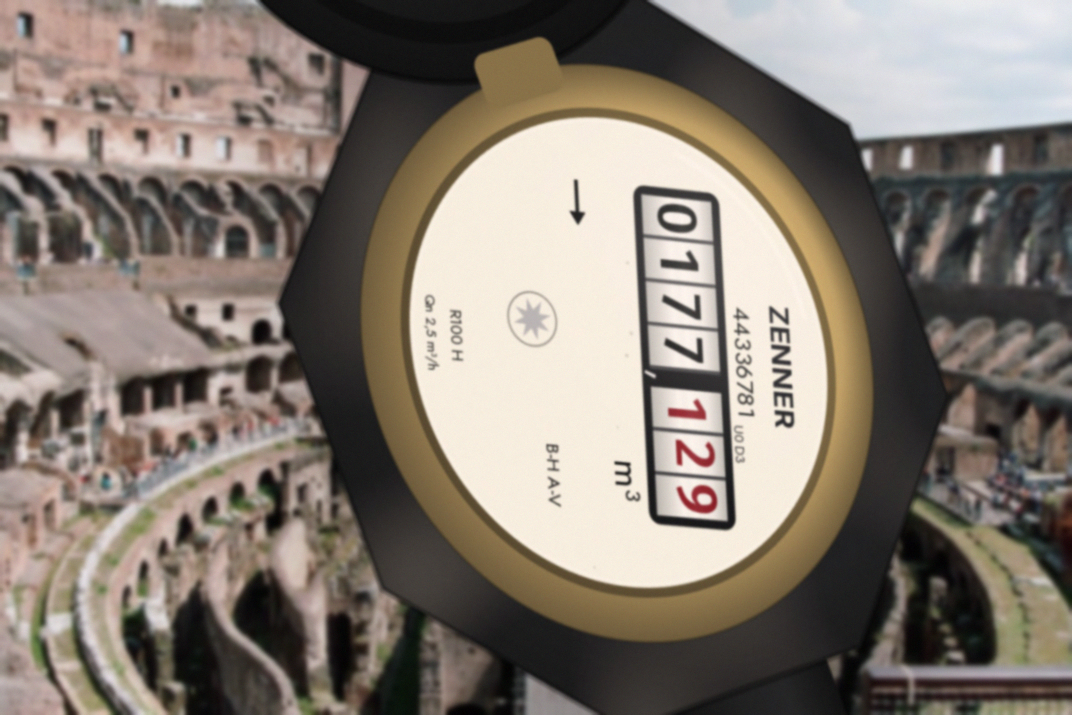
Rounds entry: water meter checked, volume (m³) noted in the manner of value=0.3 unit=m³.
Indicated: value=177.129 unit=m³
